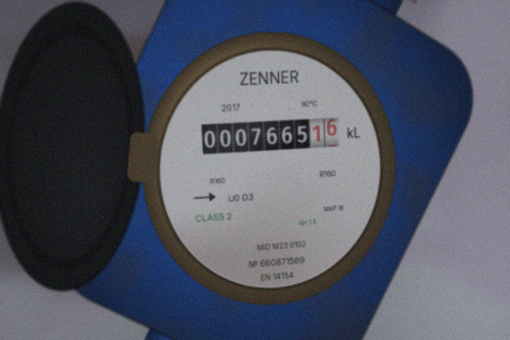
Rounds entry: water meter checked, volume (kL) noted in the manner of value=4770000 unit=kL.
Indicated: value=7665.16 unit=kL
